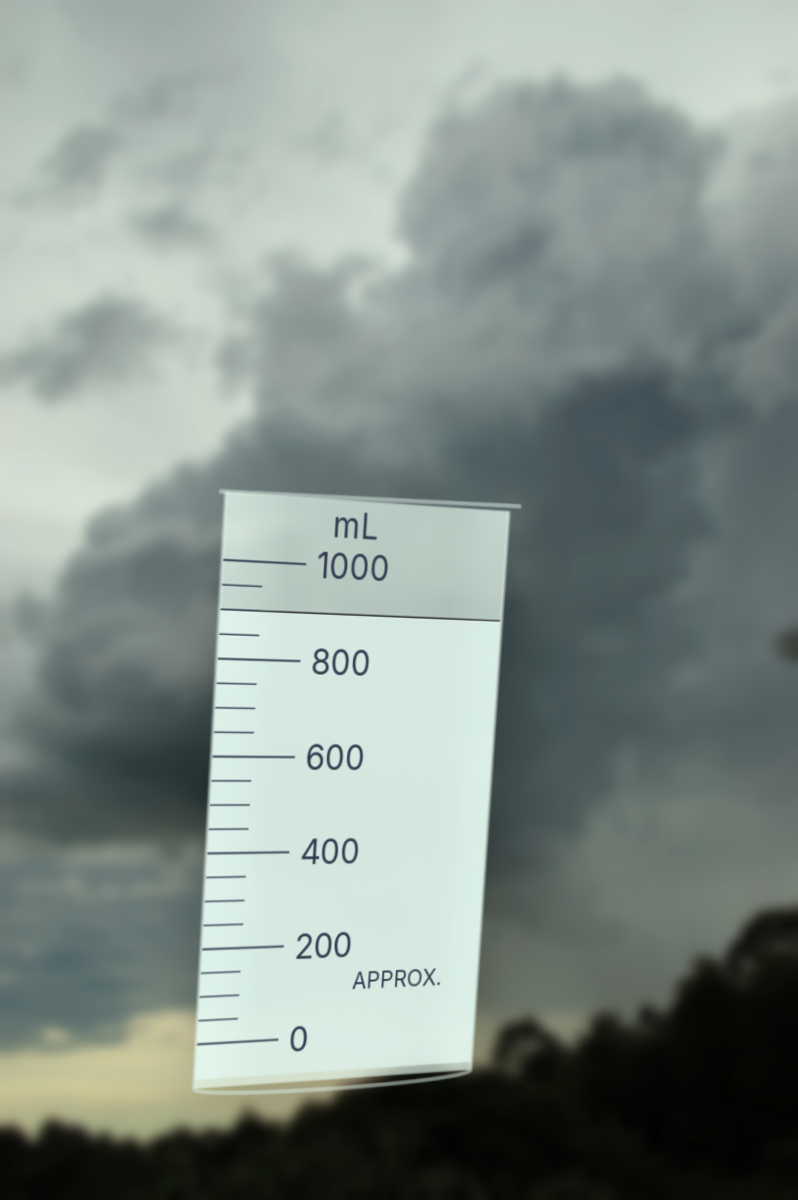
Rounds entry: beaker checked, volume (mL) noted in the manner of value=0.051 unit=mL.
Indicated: value=900 unit=mL
